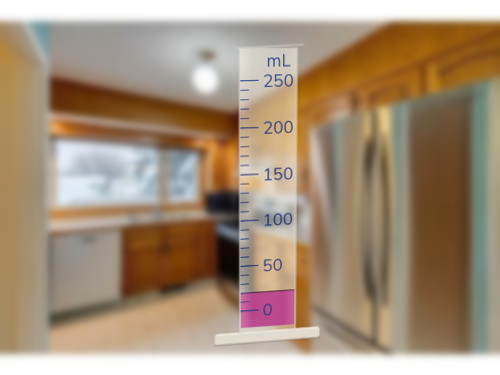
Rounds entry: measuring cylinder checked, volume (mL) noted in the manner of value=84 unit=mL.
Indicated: value=20 unit=mL
